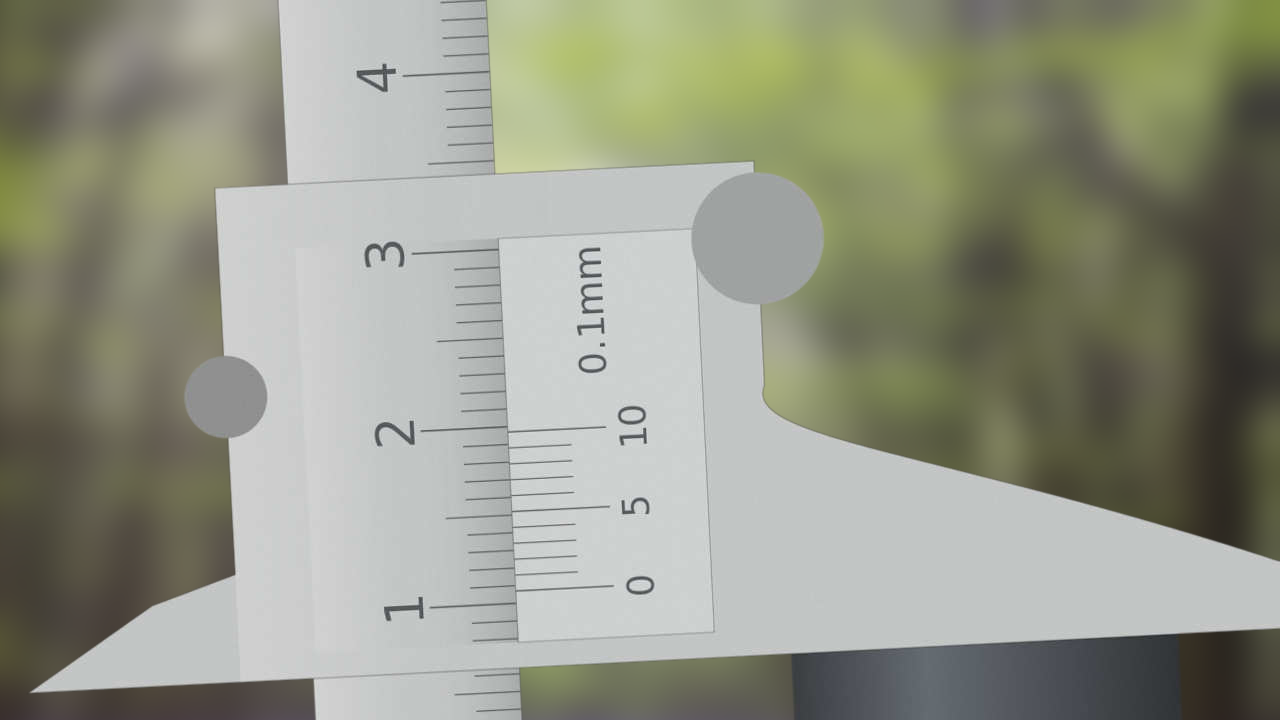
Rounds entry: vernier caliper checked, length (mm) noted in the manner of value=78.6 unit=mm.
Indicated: value=10.7 unit=mm
